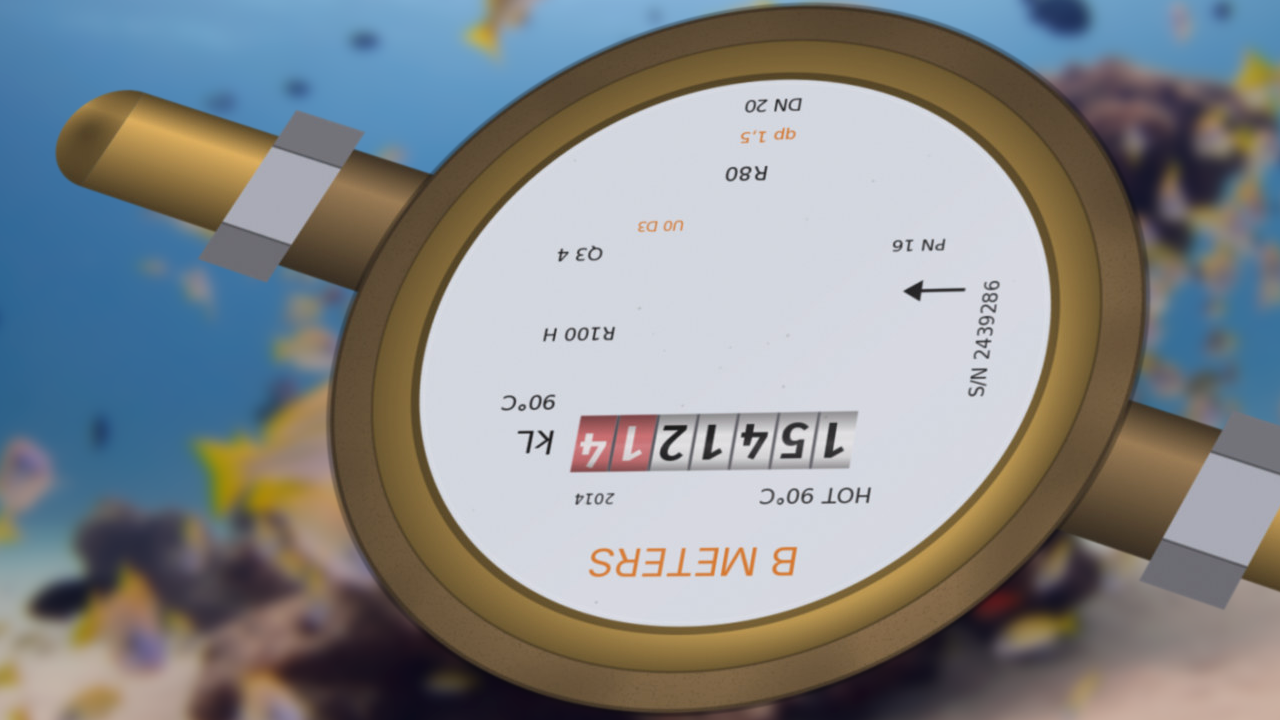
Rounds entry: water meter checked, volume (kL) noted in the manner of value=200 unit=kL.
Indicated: value=15412.14 unit=kL
